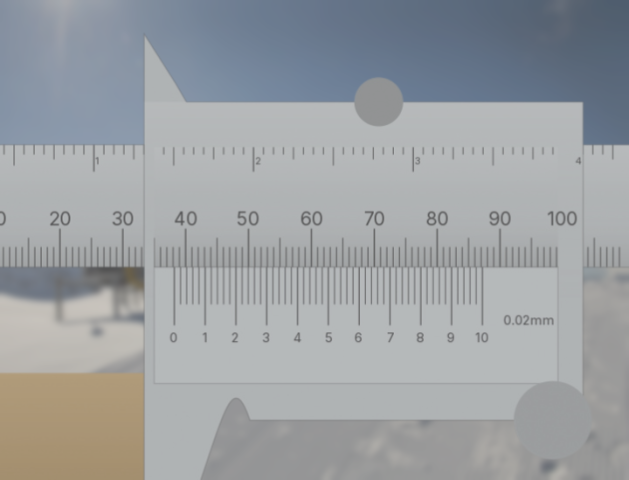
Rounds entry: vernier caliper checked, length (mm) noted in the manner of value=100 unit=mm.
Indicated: value=38.2 unit=mm
